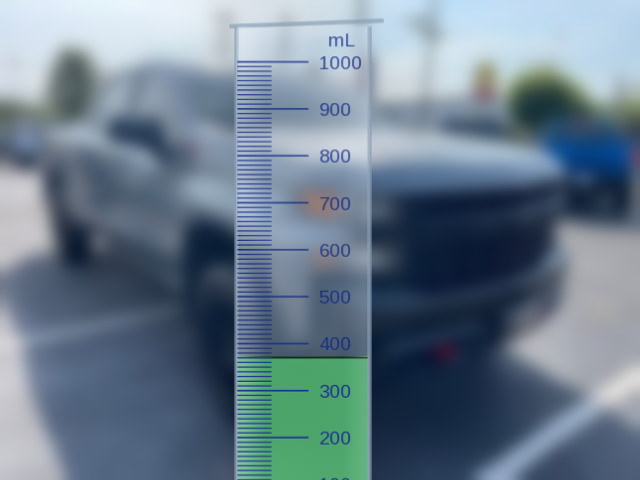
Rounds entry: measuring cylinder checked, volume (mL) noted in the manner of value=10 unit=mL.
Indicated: value=370 unit=mL
